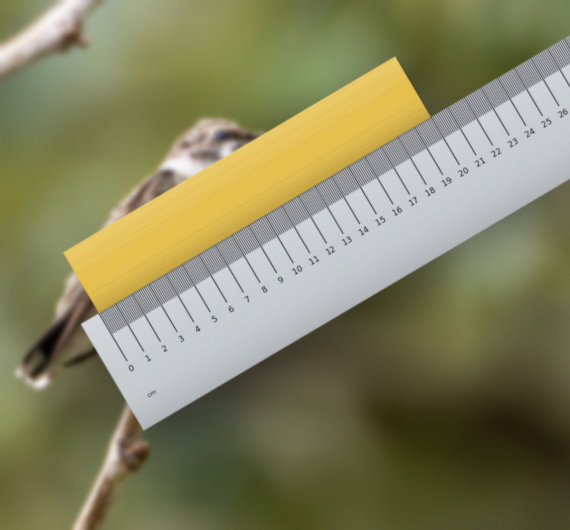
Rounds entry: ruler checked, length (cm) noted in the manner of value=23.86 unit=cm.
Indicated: value=20 unit=cm
